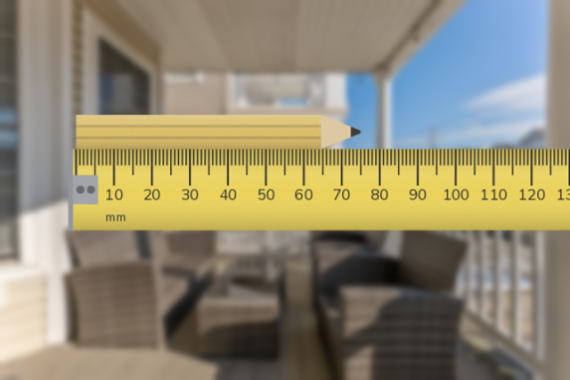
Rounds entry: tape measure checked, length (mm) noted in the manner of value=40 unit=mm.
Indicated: value=75 unit=mm
